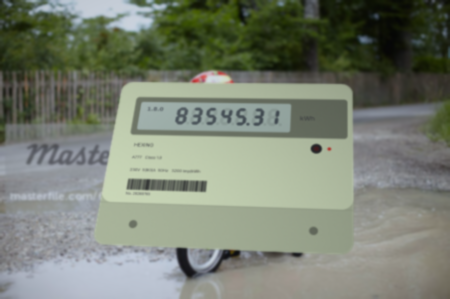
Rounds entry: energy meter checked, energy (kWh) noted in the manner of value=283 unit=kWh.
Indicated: value=83545.31 unit=kWh
